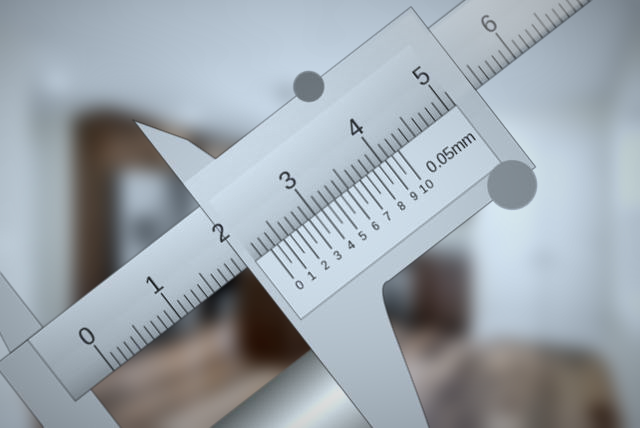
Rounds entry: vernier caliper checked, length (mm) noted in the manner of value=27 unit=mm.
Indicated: value=23.4 unit=mm
